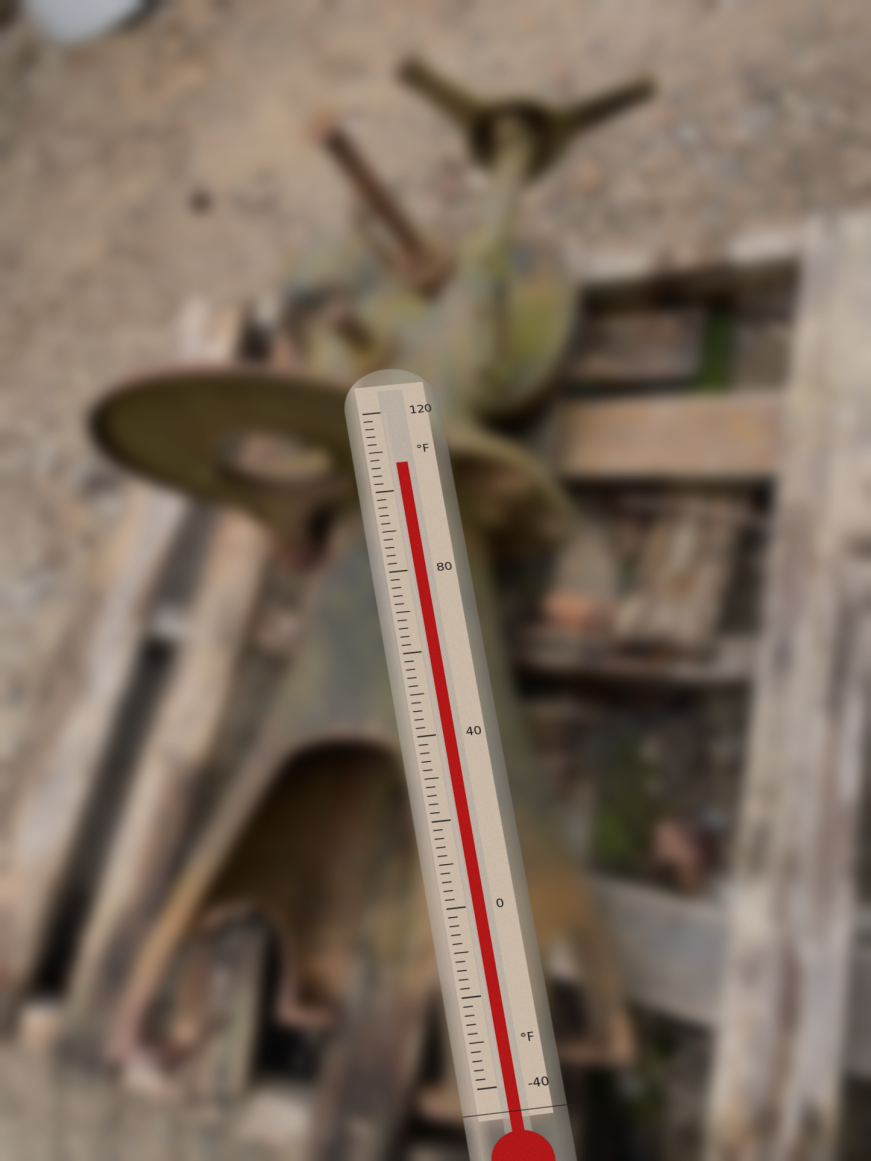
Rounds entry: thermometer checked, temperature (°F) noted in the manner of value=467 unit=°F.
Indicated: value=107 unit=°F
